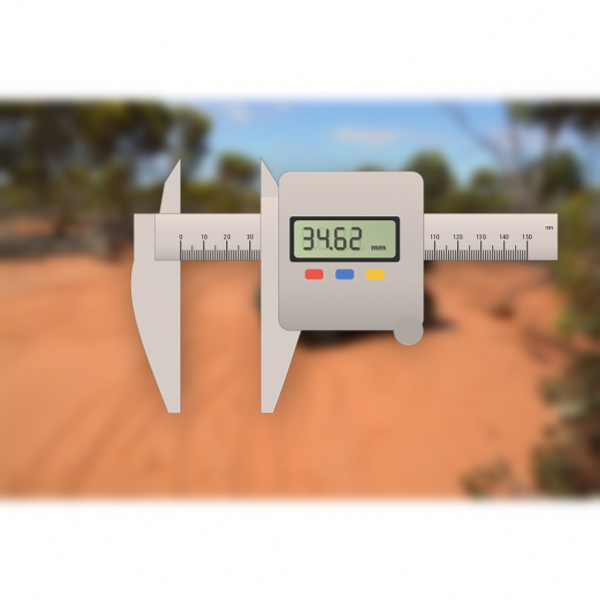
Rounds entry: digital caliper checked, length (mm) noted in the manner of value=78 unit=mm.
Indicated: value=34.62 unit=mm
